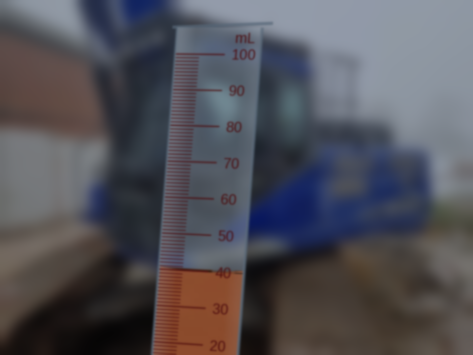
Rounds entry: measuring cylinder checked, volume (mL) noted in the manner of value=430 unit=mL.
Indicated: value=40 unit=mL
